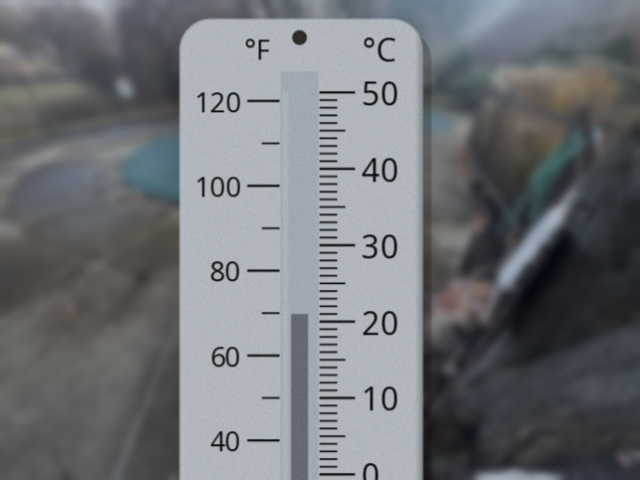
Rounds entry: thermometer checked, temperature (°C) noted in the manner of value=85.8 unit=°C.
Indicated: value=21 unit=°C
